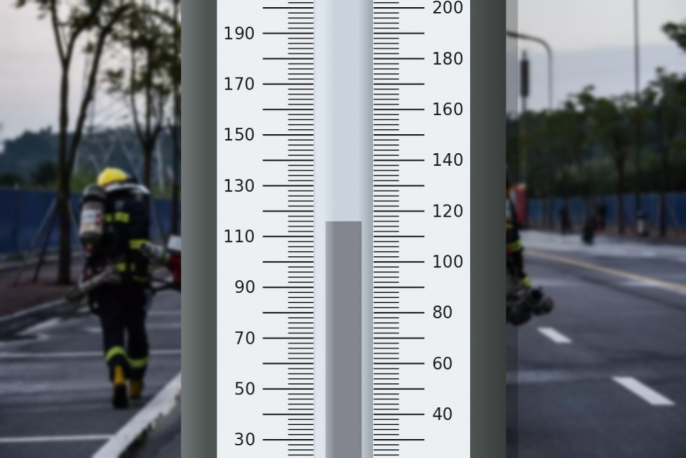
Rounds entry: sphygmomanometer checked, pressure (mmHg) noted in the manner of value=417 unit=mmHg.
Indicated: value=116 unit=mmHg
